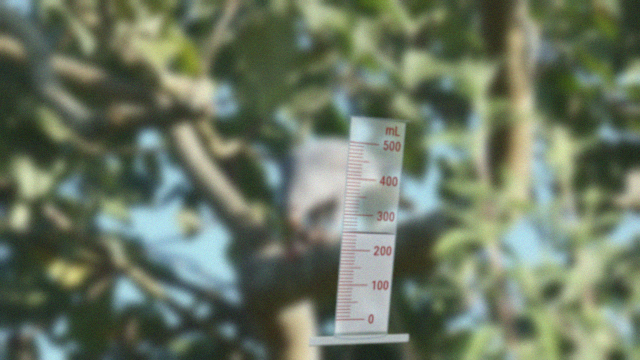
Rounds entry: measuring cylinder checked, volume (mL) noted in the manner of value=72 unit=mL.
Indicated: value=250 unit=mL
